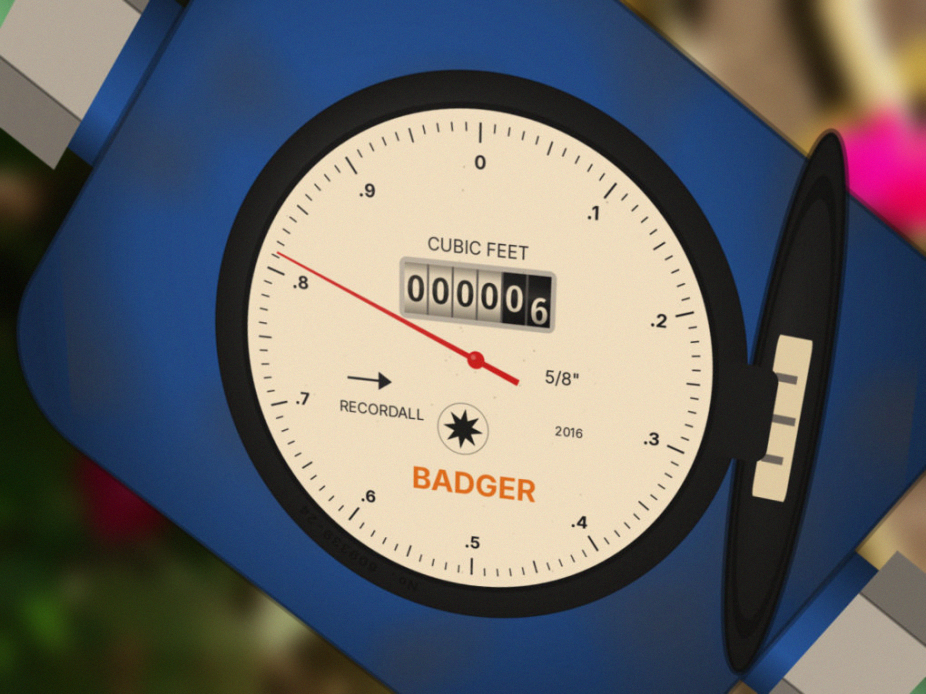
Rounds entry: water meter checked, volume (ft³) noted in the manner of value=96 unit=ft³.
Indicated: value=5.81 unit=ft³
